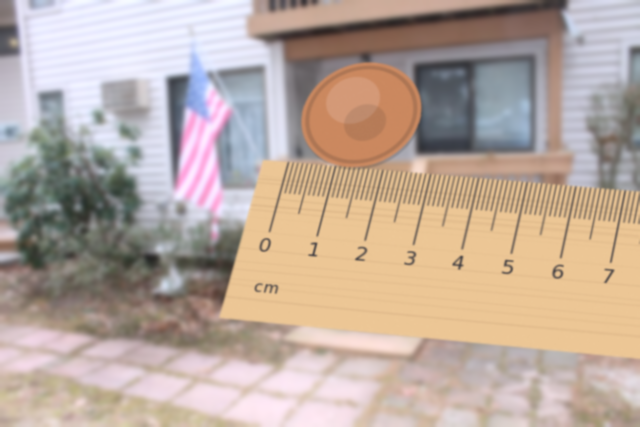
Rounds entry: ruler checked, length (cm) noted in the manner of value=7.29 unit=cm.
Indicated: value=2.5 unit=cm
